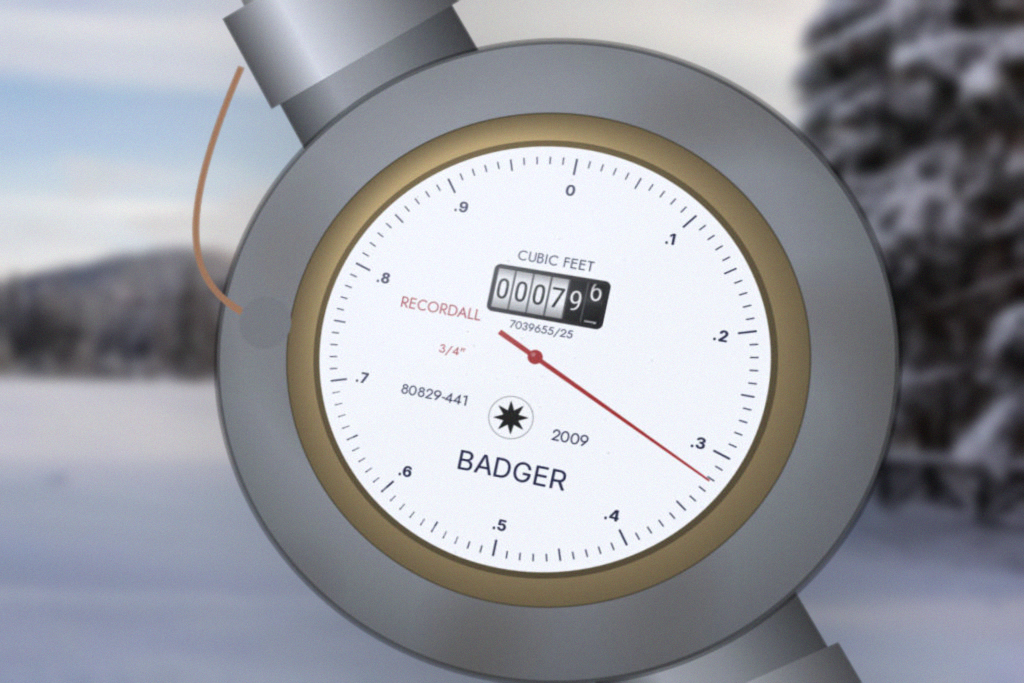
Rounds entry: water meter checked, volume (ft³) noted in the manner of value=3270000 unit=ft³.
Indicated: value=796.32 unit=ft³
